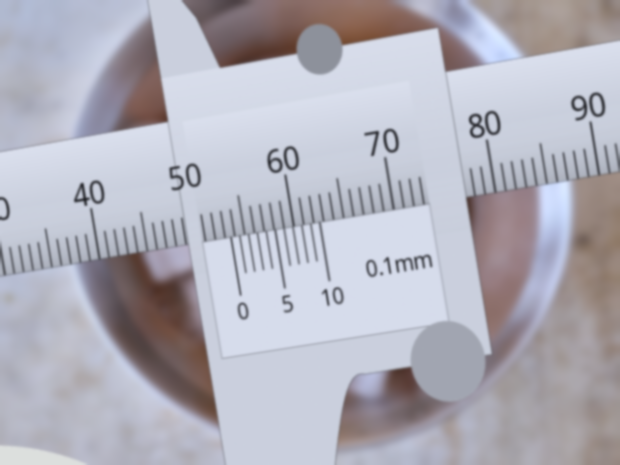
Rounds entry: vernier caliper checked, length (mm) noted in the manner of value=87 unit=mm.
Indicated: value=53.6 unit=mm
